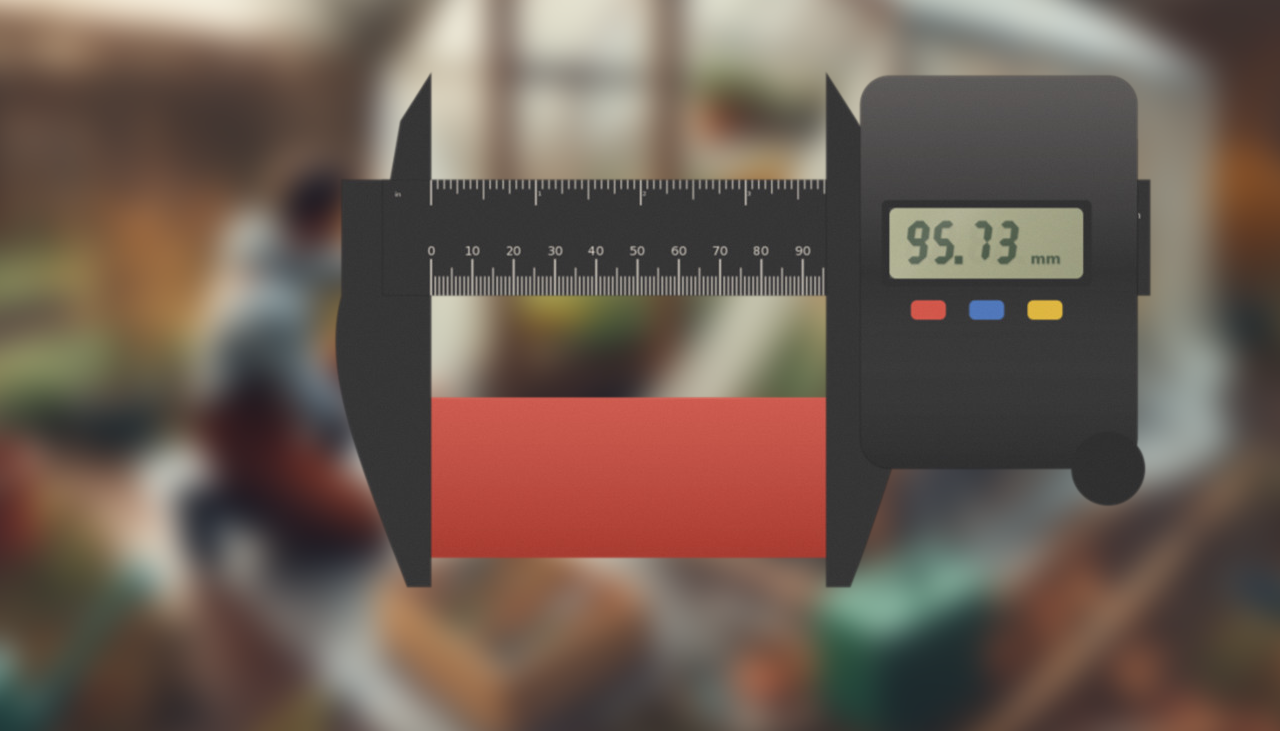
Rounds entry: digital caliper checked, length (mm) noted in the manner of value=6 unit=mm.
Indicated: value=95.73 unit=mm
